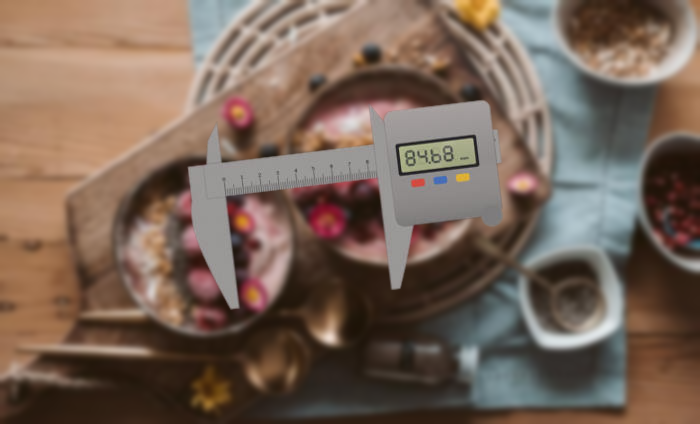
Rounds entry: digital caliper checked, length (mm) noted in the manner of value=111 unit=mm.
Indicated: value=84.68 unit=mm
